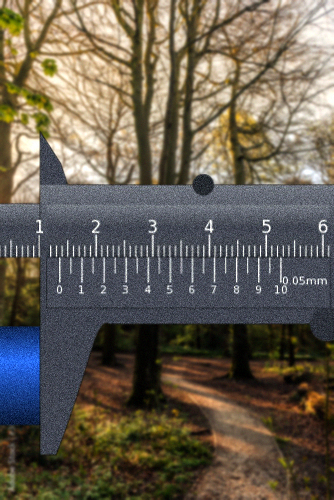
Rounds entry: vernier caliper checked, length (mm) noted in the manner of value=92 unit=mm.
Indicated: value=13.6 unit=mm
